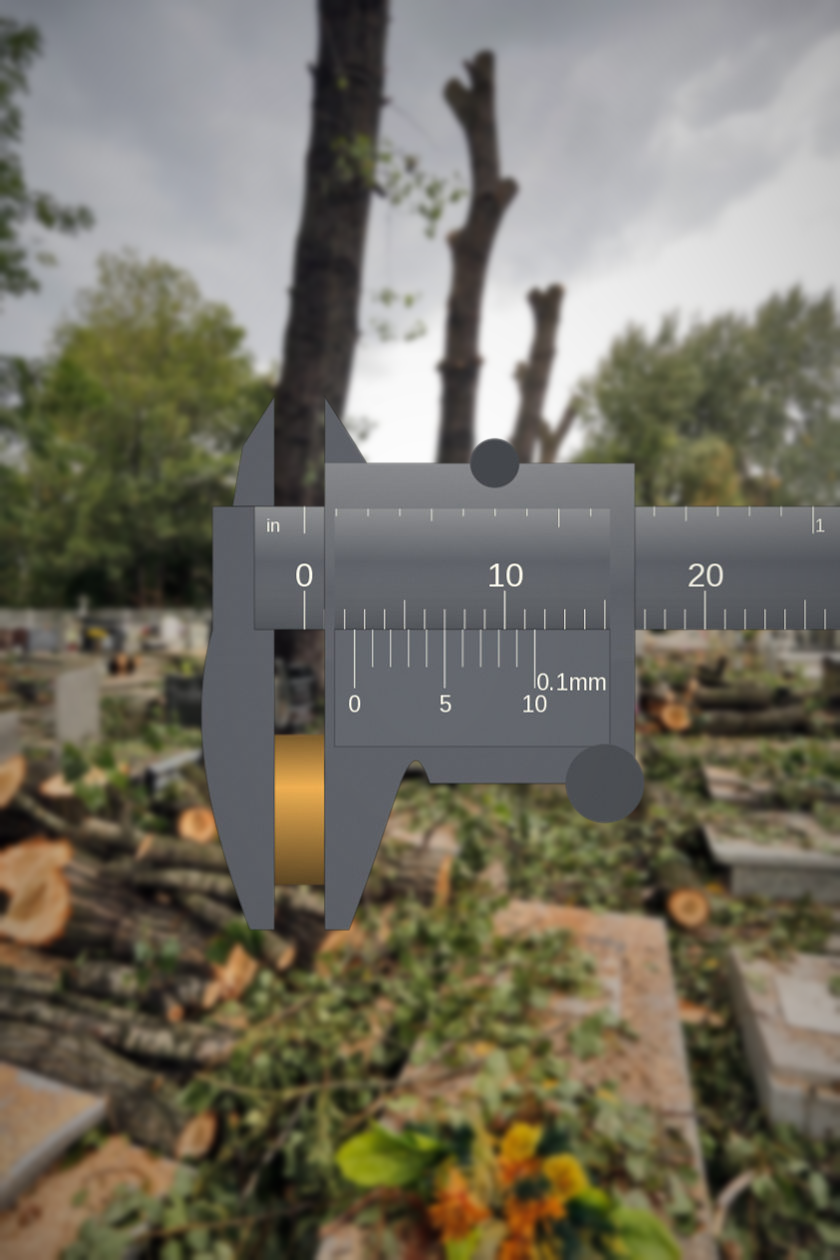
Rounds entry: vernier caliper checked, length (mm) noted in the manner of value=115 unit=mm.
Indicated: value=2.5 unit=mm
